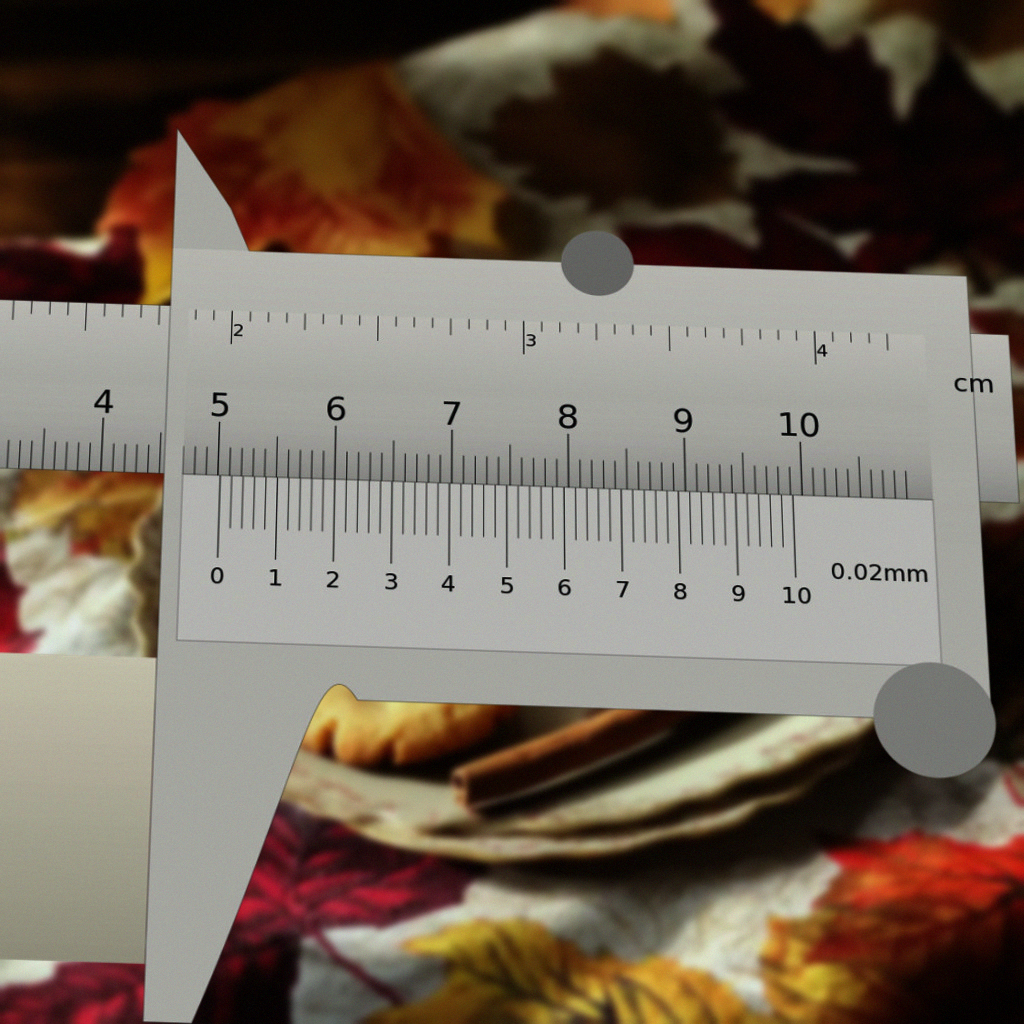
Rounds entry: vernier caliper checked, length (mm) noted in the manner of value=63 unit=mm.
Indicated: value=50.2 unit=mm
